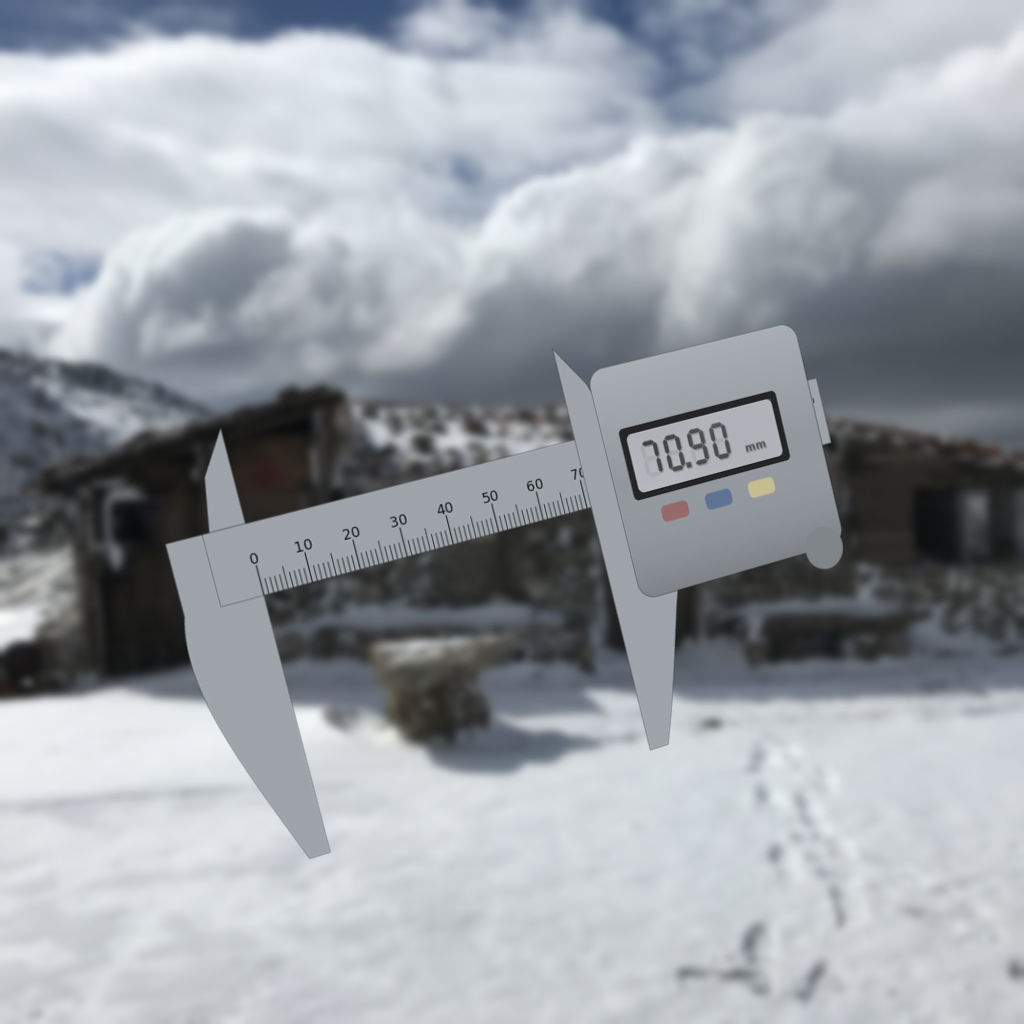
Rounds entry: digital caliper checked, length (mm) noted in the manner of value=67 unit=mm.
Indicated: value=70.90 unit=mm
